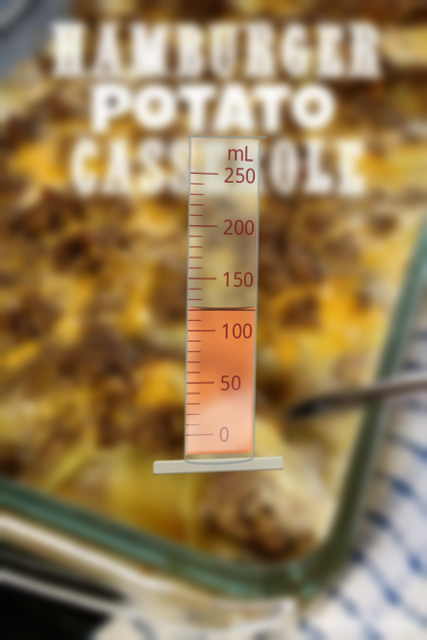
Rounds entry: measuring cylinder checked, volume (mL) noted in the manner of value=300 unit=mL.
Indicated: value=120 unit=mL
